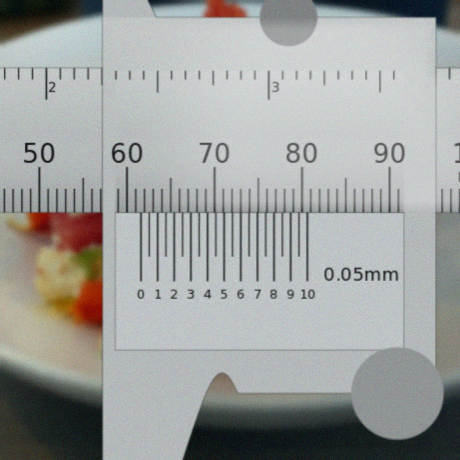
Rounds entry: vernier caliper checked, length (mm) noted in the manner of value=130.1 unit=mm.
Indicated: value=61.6 unit=mm
